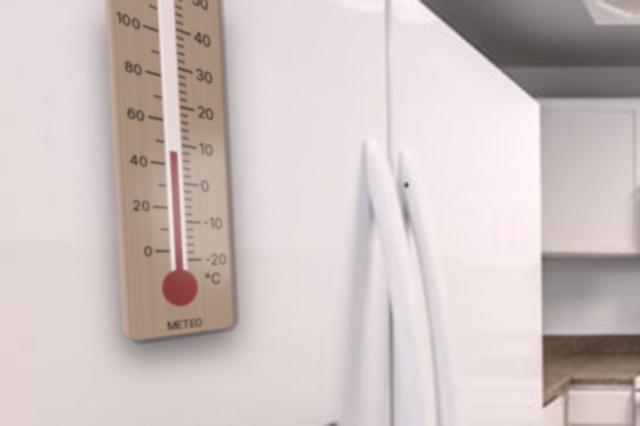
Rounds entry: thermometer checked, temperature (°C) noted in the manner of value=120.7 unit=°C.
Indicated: value=8 unit=°C
